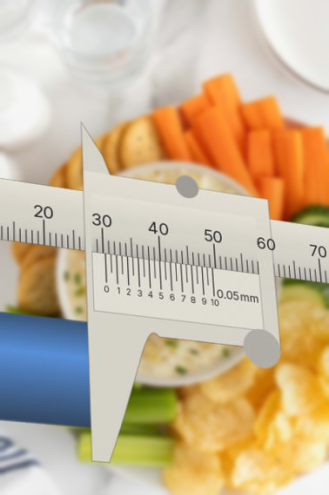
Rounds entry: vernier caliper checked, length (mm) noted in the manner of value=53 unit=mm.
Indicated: value=30.4 unit=mm
